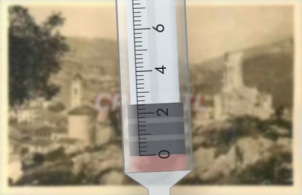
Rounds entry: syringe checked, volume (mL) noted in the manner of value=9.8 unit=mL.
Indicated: value=0 unit=mL
